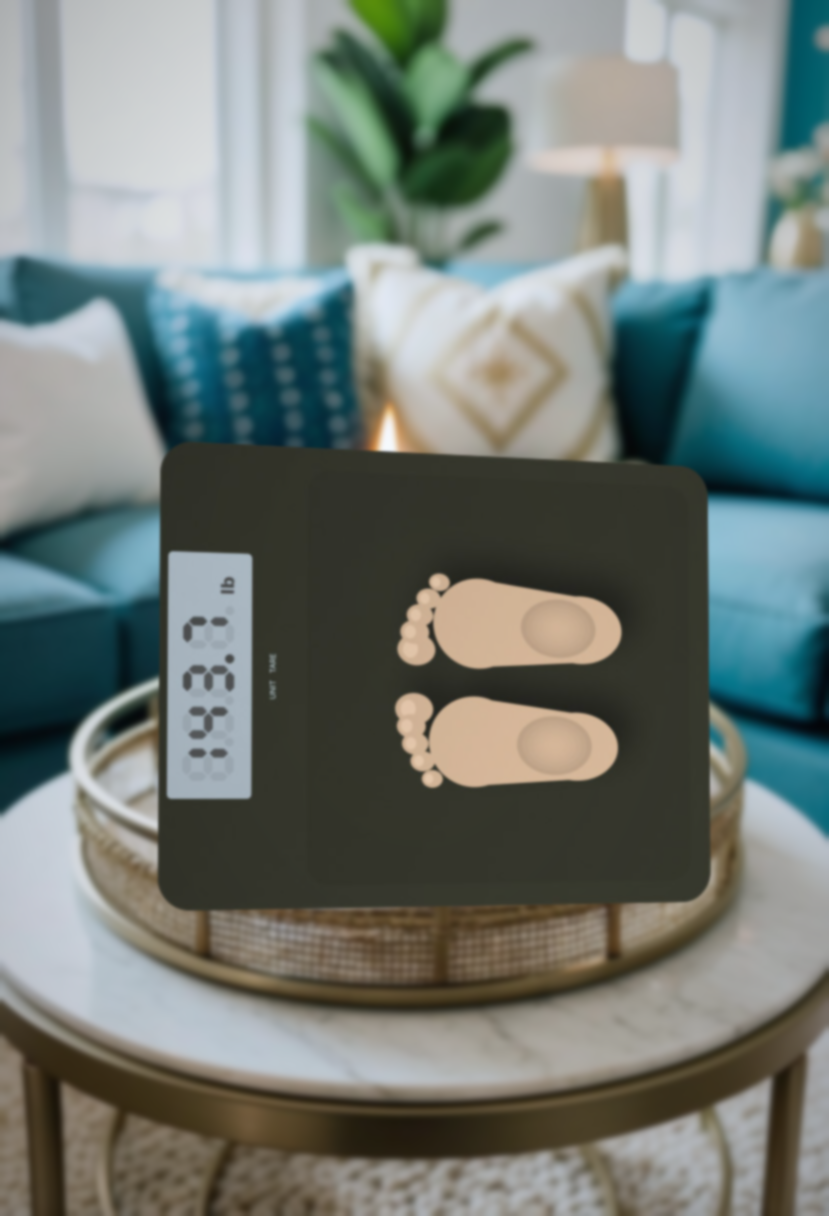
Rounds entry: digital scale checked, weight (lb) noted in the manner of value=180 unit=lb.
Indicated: value=143.7 unit=lb
